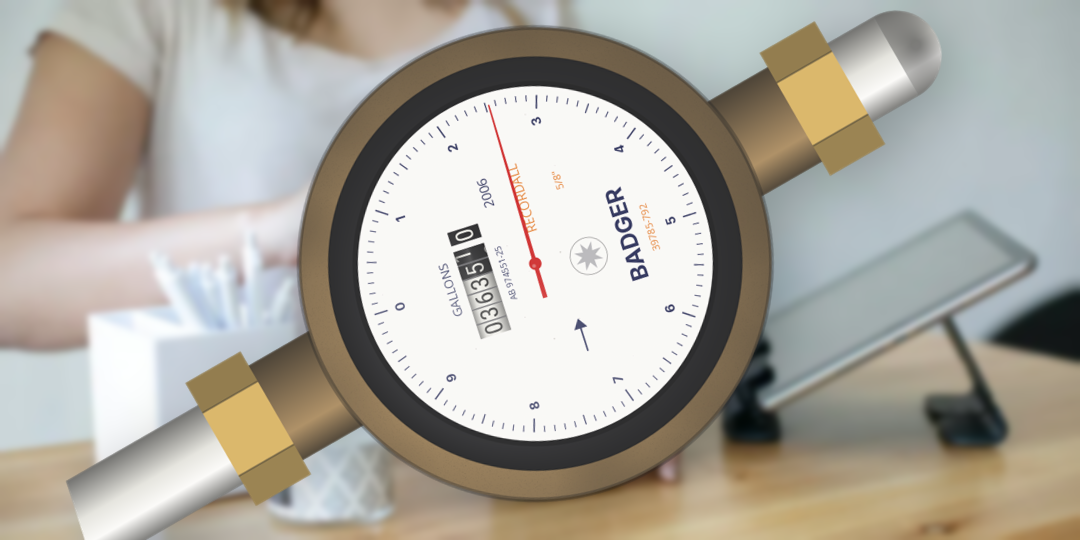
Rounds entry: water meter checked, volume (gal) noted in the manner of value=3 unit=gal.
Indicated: value=363512.5 unit=gal
